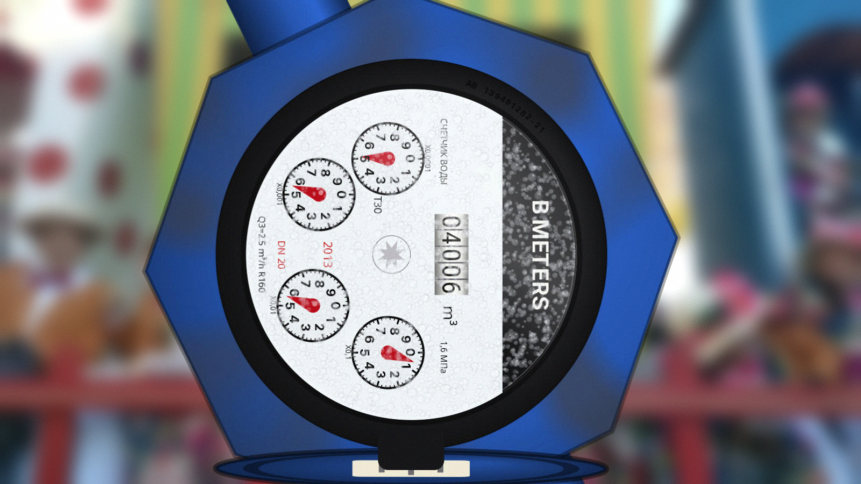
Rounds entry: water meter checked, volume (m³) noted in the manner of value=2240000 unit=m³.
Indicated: value=4006.0555 unit=m³
